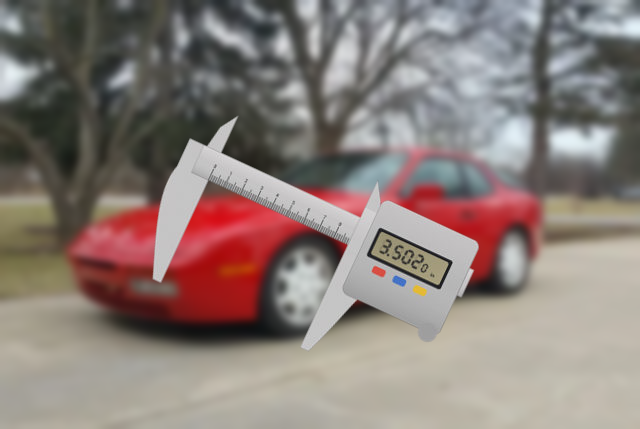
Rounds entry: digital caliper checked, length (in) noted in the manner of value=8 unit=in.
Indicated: value=3.5020 unit=in
